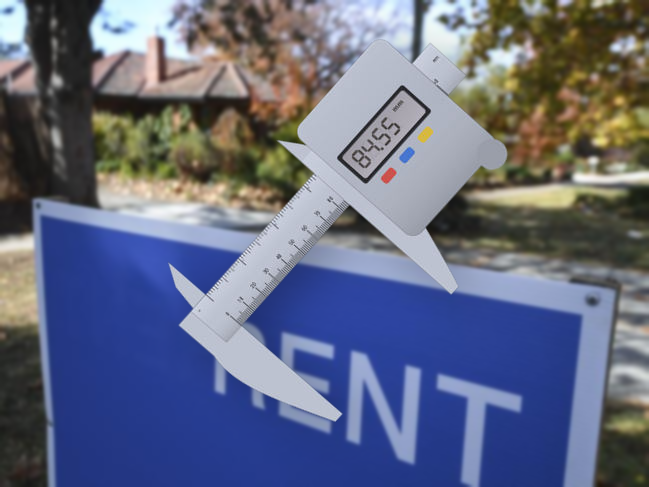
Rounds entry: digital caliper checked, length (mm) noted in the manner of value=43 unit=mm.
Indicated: value=84.55 unit=mm
